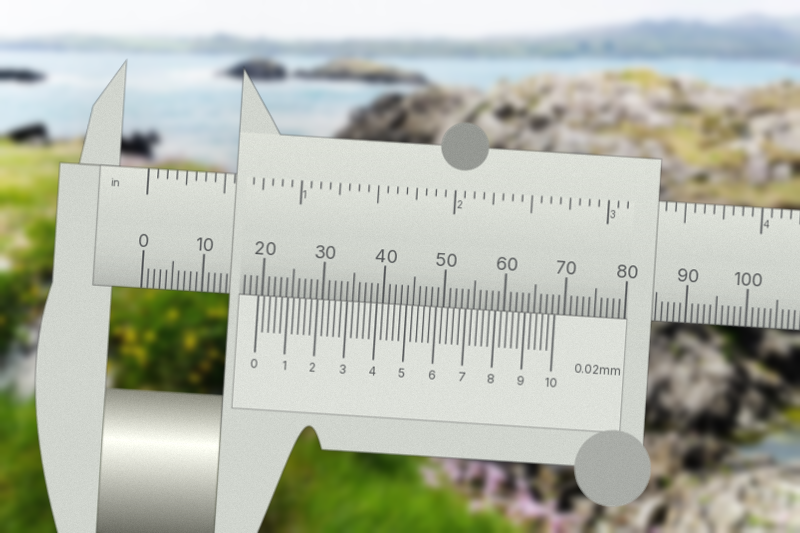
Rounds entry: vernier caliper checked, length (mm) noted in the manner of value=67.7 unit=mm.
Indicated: value=19.4 unit=mm
